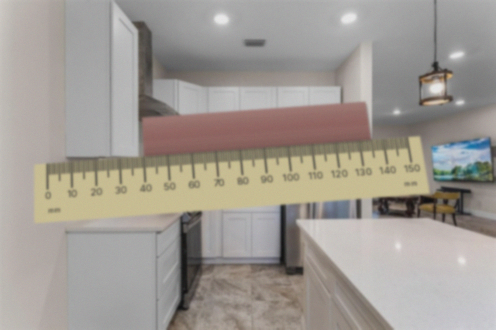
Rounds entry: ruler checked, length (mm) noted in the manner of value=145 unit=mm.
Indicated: value=95 unit=mm
